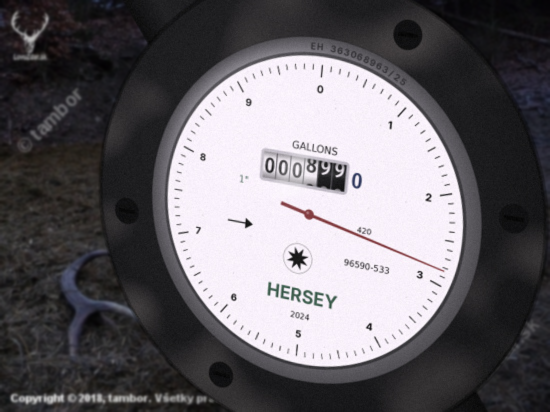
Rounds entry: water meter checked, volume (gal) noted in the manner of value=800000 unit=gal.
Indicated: value=8992.8 unit=gal
